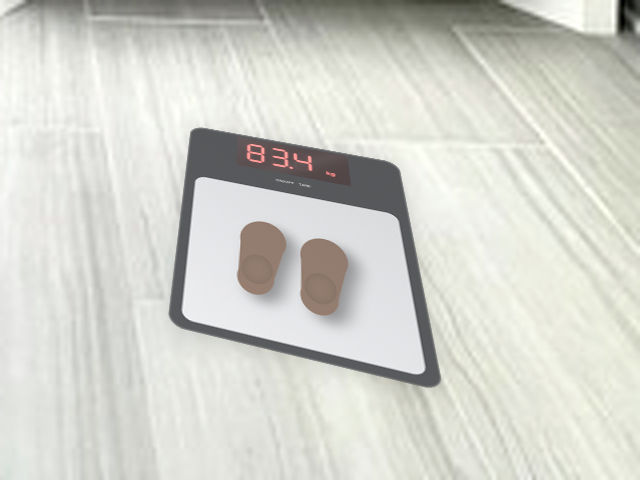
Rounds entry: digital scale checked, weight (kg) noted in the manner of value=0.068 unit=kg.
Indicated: value=83.4 unit=kg
